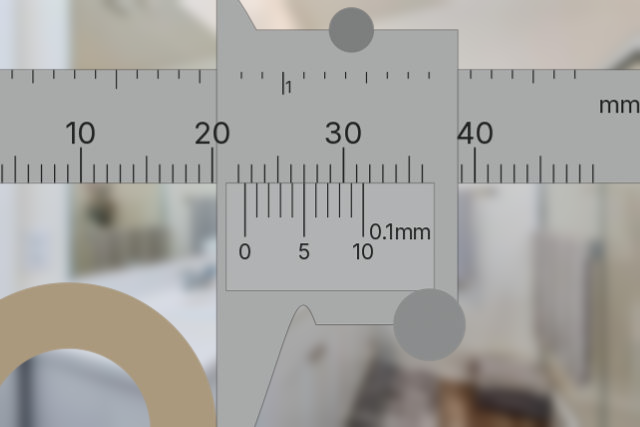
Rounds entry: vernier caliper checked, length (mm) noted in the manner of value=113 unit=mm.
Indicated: value=22.5 unit=mm
